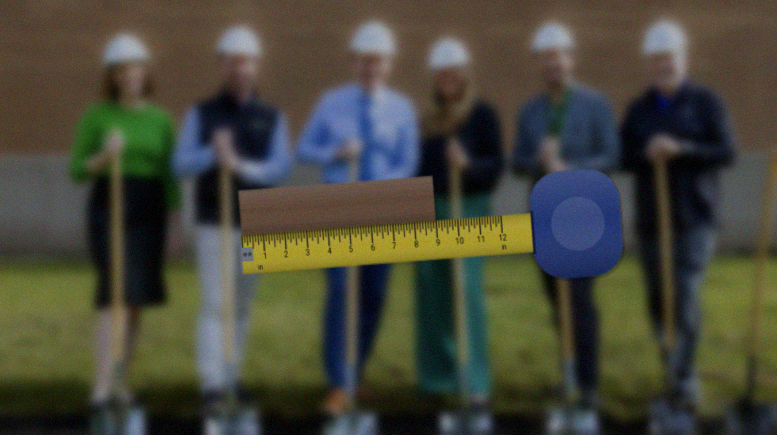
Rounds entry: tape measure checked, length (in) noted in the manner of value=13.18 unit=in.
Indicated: value=9 unit=in
